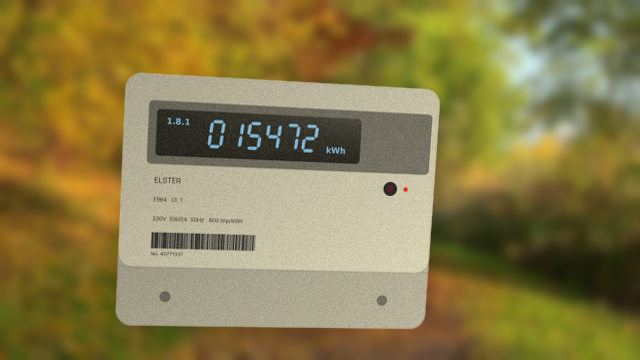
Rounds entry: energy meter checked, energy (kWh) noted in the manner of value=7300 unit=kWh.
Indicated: value=15472 unit=kWh
